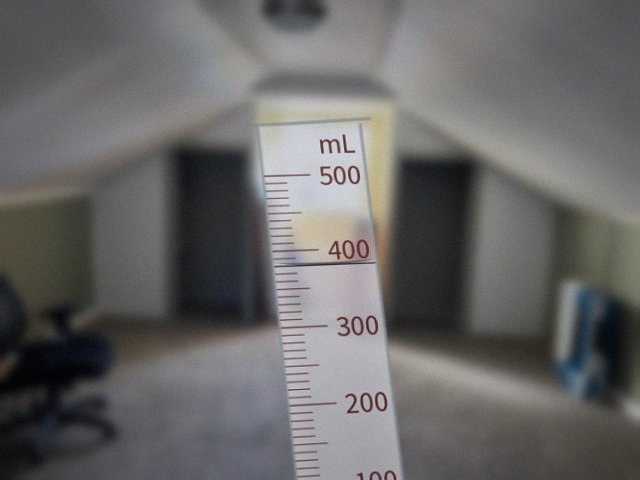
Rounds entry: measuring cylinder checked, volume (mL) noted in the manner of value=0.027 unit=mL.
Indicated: value=380 unit=mL
